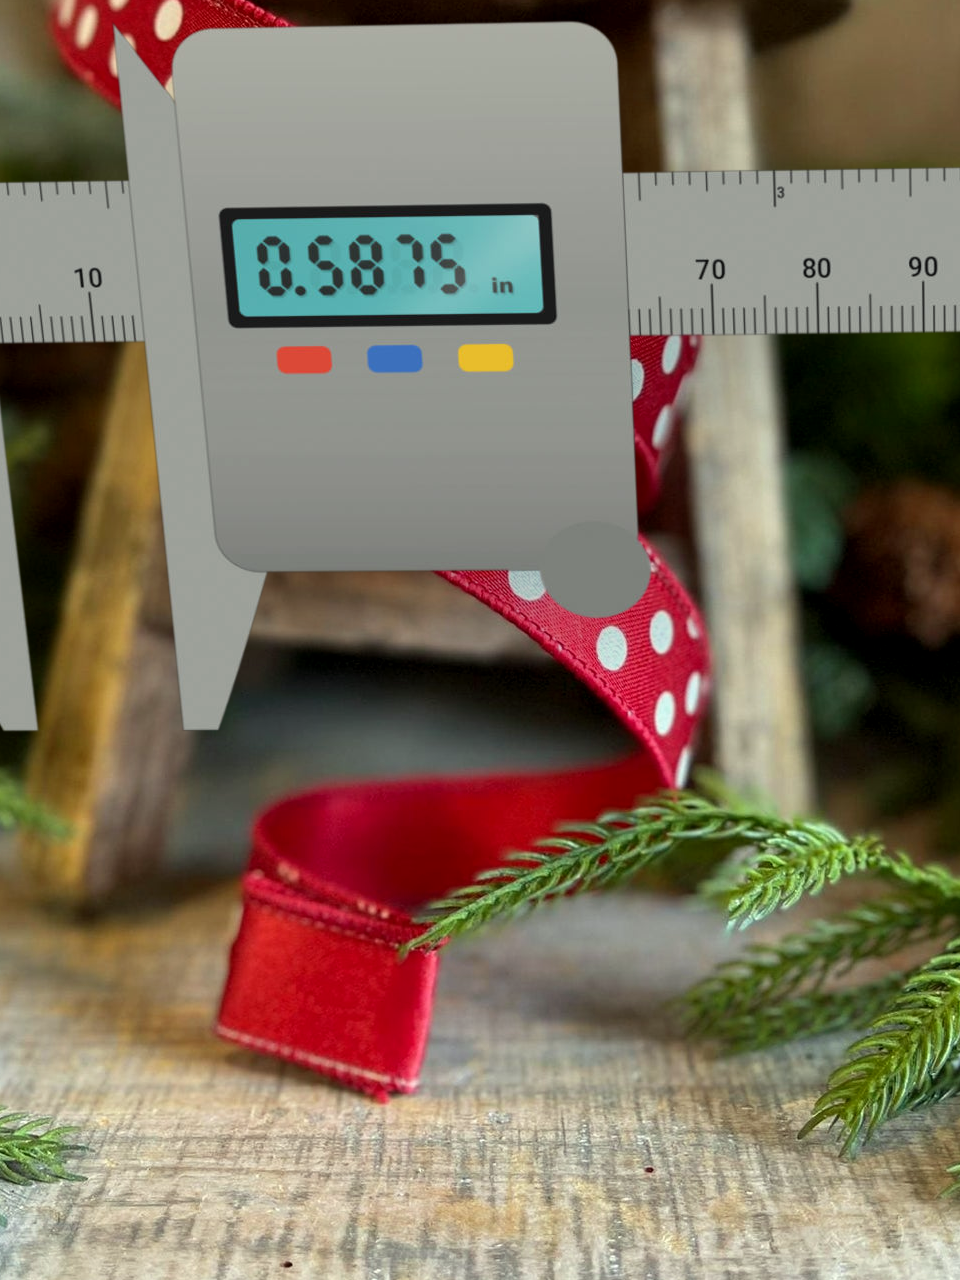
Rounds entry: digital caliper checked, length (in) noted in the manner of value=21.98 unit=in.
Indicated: value=0.5875 unit=in
